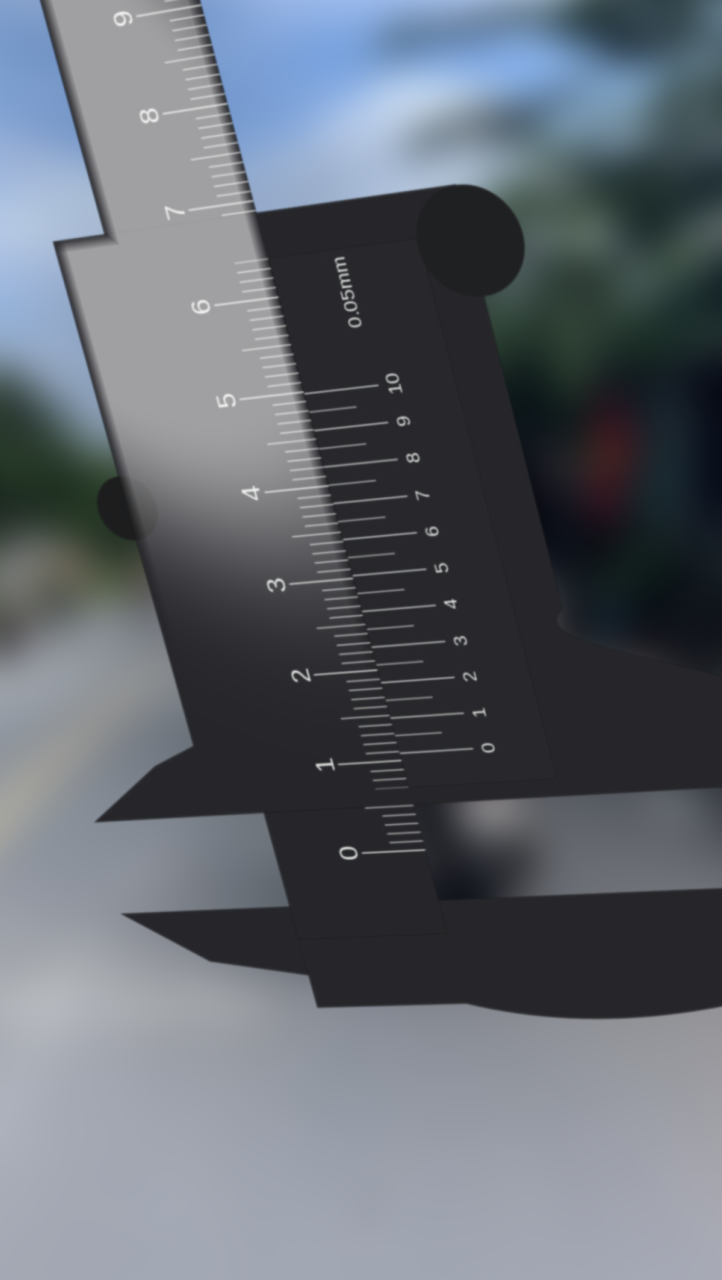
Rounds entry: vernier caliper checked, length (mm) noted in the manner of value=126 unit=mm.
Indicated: value=10.8 unit=mm
